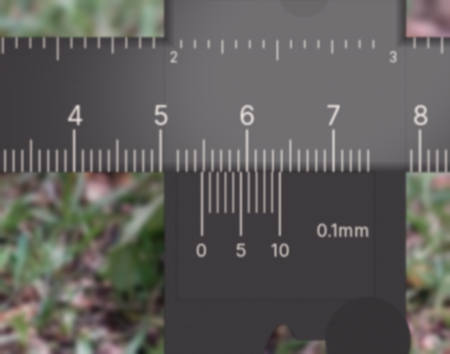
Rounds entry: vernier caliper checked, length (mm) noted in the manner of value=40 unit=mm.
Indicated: value=54.8 unit=mm
